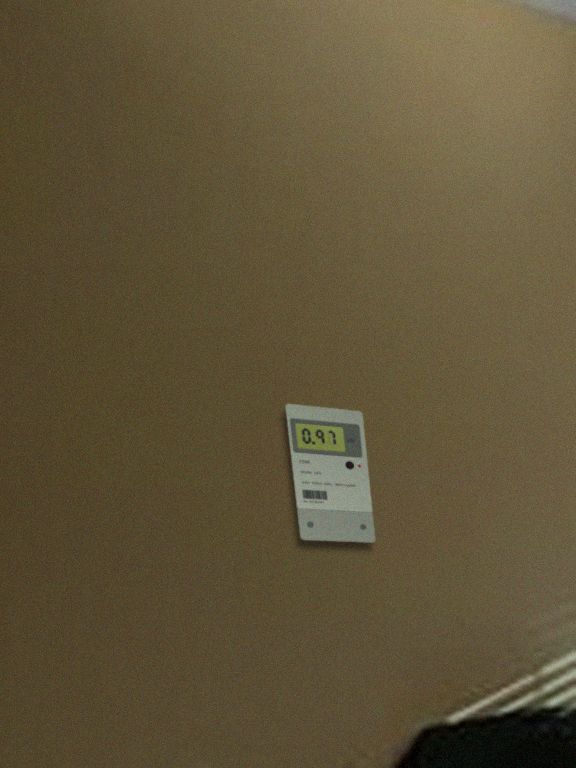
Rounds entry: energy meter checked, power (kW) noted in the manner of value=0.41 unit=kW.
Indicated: value=0.97 unit=kW
